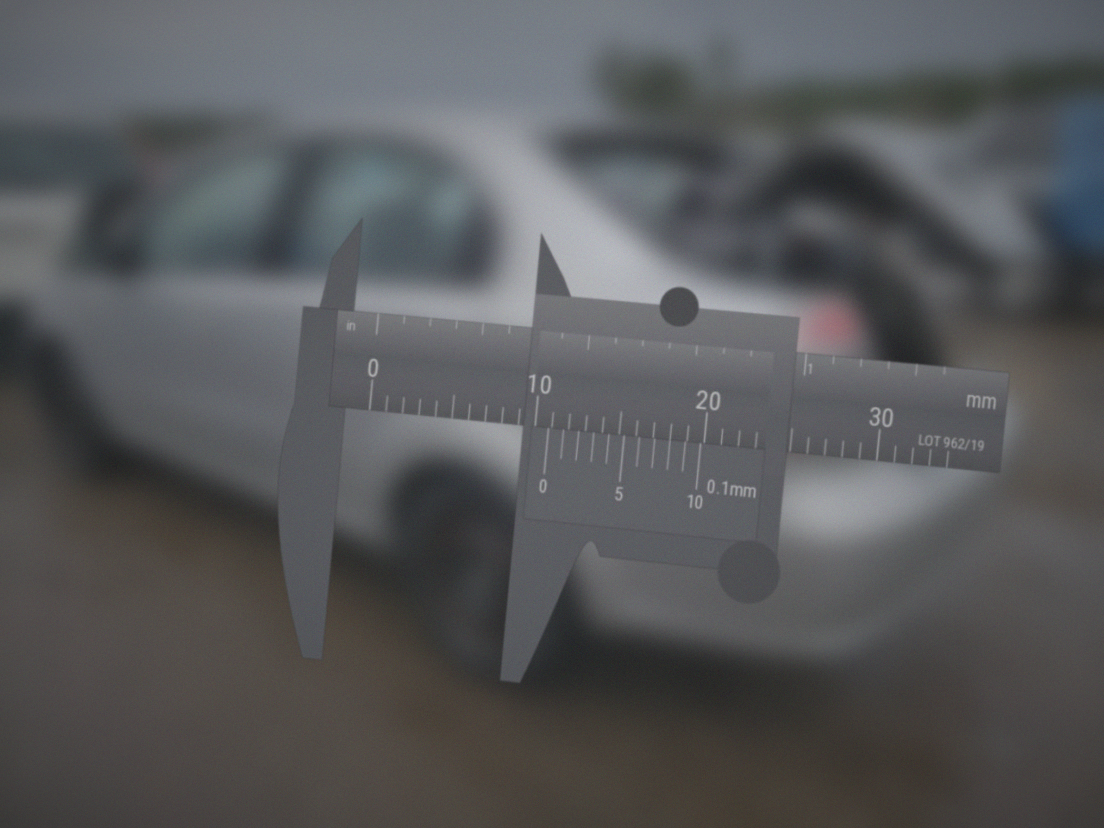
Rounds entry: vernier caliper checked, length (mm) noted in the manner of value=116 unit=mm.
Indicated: value=10.8 unit=mm
